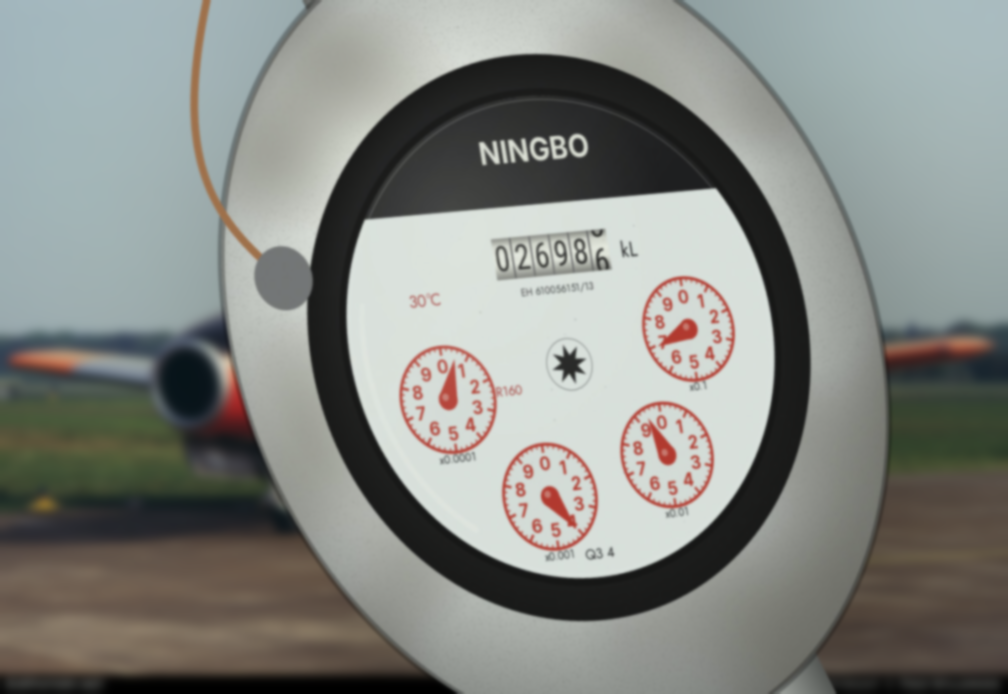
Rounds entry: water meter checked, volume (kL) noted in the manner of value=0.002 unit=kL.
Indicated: value=26985.6940 unit=kL
